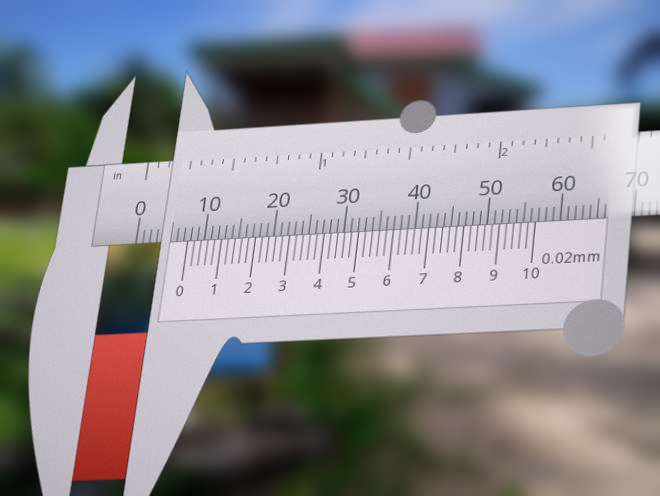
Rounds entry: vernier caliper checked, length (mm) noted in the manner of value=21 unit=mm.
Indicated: value=7.6 unit=mm
